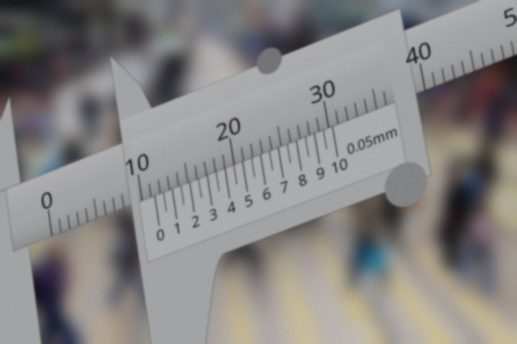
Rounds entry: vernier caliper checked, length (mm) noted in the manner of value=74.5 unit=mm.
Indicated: value=11.4 unit=mm
